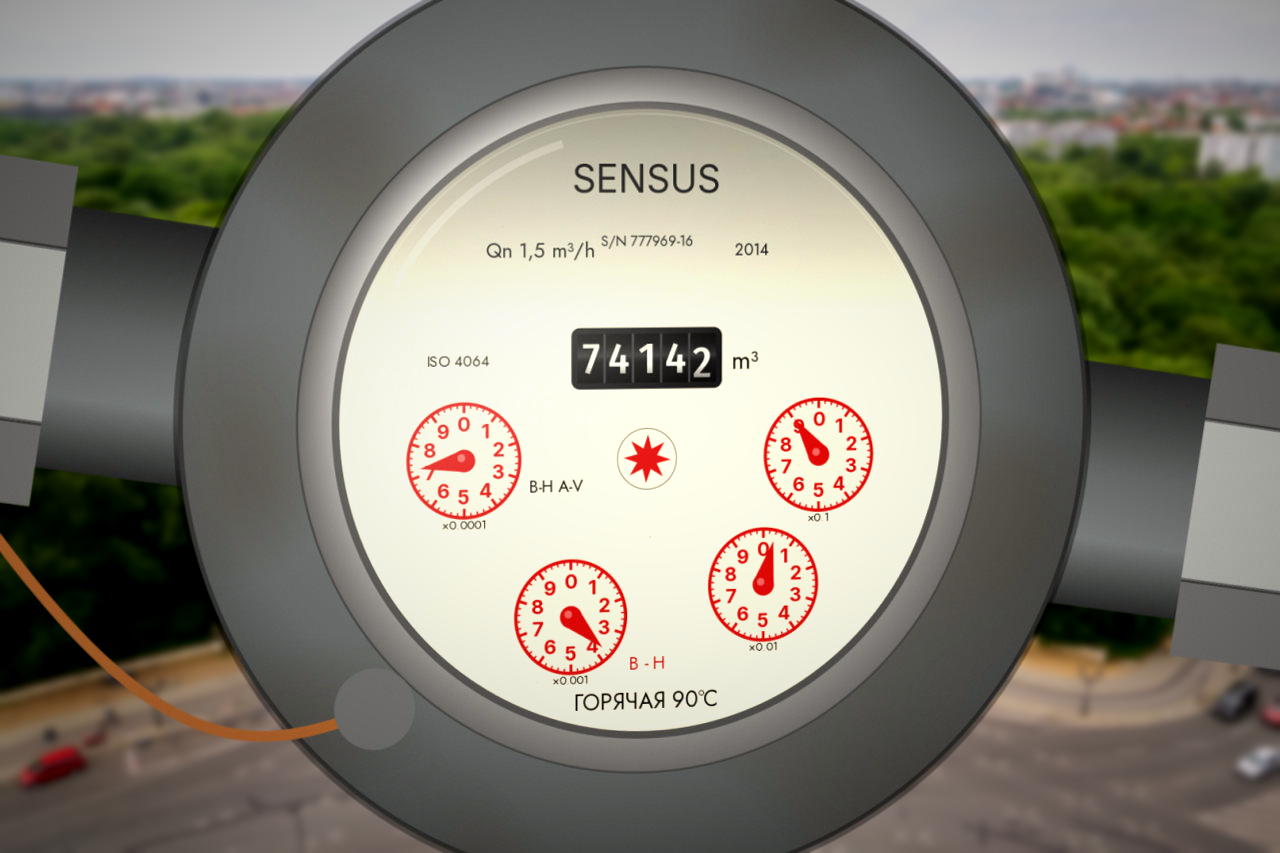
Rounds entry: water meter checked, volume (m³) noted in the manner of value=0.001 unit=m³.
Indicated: value=74141.9037 unit=m³
